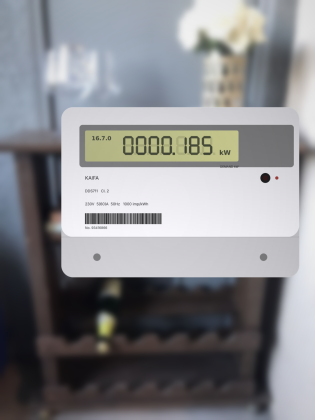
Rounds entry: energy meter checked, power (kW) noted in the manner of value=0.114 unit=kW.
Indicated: value=0.185 unit=kW
